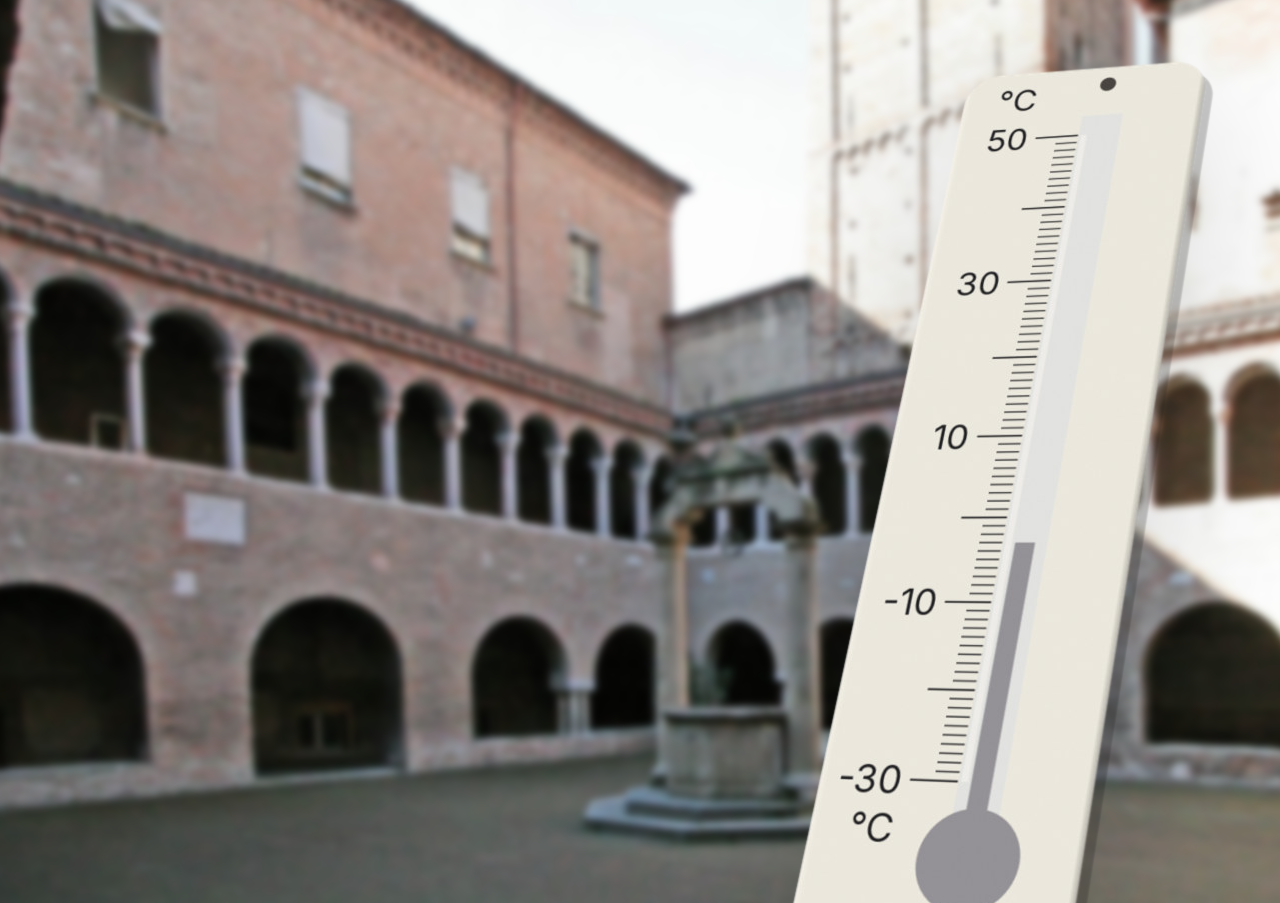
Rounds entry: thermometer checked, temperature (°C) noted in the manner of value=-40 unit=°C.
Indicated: value=-3 unit=°C
